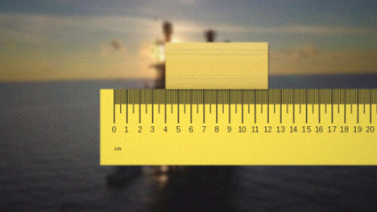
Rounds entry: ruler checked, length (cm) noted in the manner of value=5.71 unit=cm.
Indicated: value=8 unit=cm
